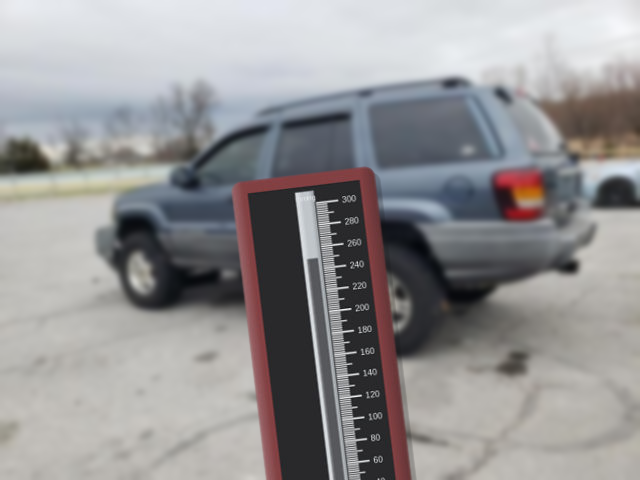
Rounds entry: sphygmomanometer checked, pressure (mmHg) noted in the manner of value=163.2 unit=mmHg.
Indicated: value=250 unit=mmHg
